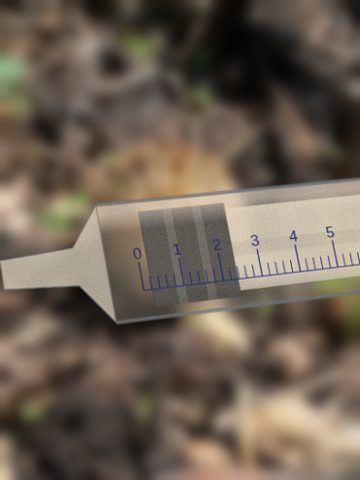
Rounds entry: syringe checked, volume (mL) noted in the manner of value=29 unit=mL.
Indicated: value=0.2 unit=mL
